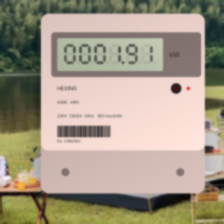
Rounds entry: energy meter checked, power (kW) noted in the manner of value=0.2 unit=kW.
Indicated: value=1.91 unit=kW
